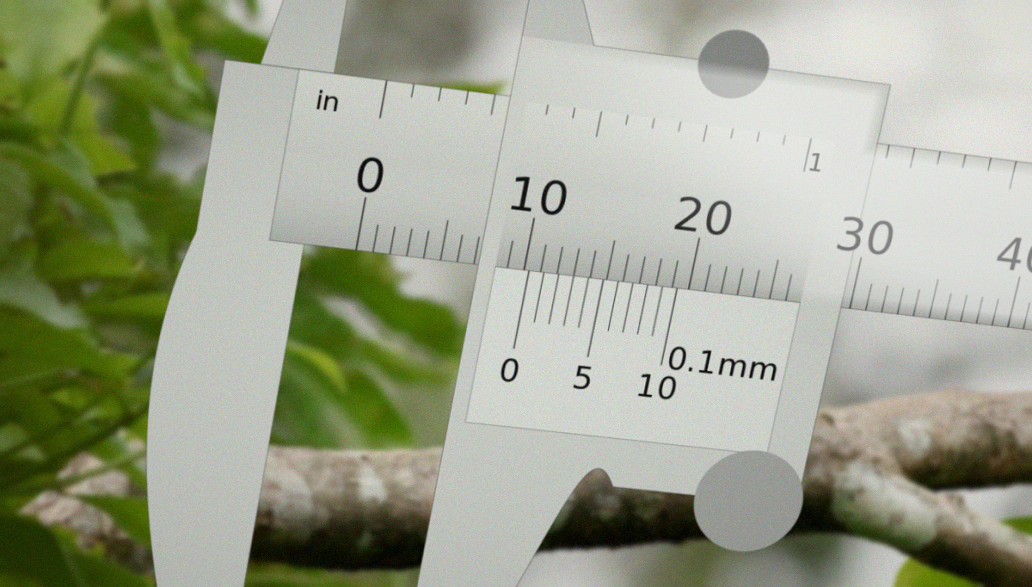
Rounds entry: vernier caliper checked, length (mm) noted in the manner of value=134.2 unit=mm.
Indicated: value=10.3 unit=mm
